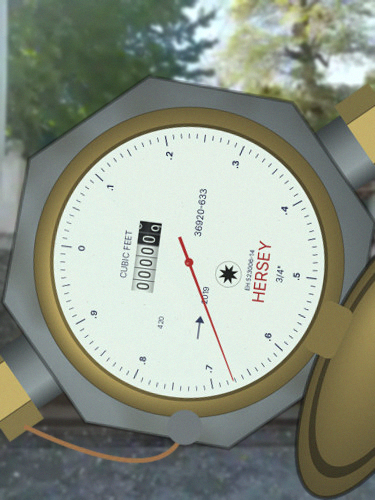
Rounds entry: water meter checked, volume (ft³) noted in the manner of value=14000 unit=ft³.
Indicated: value=8.67 unit=ft³
